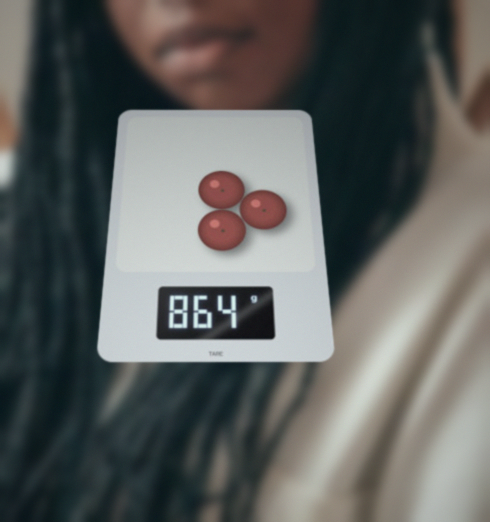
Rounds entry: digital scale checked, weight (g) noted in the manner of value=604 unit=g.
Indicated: value=864 unit=g
